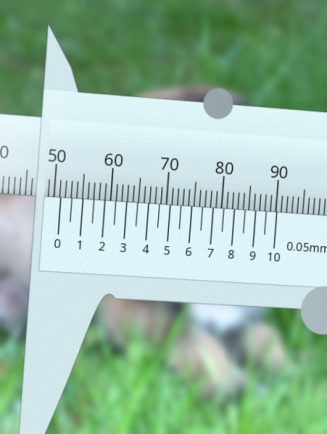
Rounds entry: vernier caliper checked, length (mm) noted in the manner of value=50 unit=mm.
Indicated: value=51.2 unit=mm
